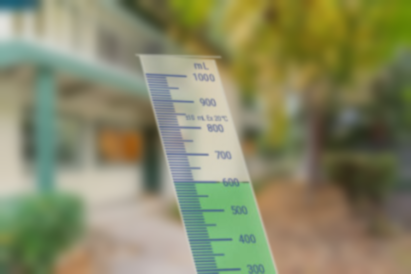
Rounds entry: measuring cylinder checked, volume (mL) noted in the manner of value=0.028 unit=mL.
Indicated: value=600 unit=mL
